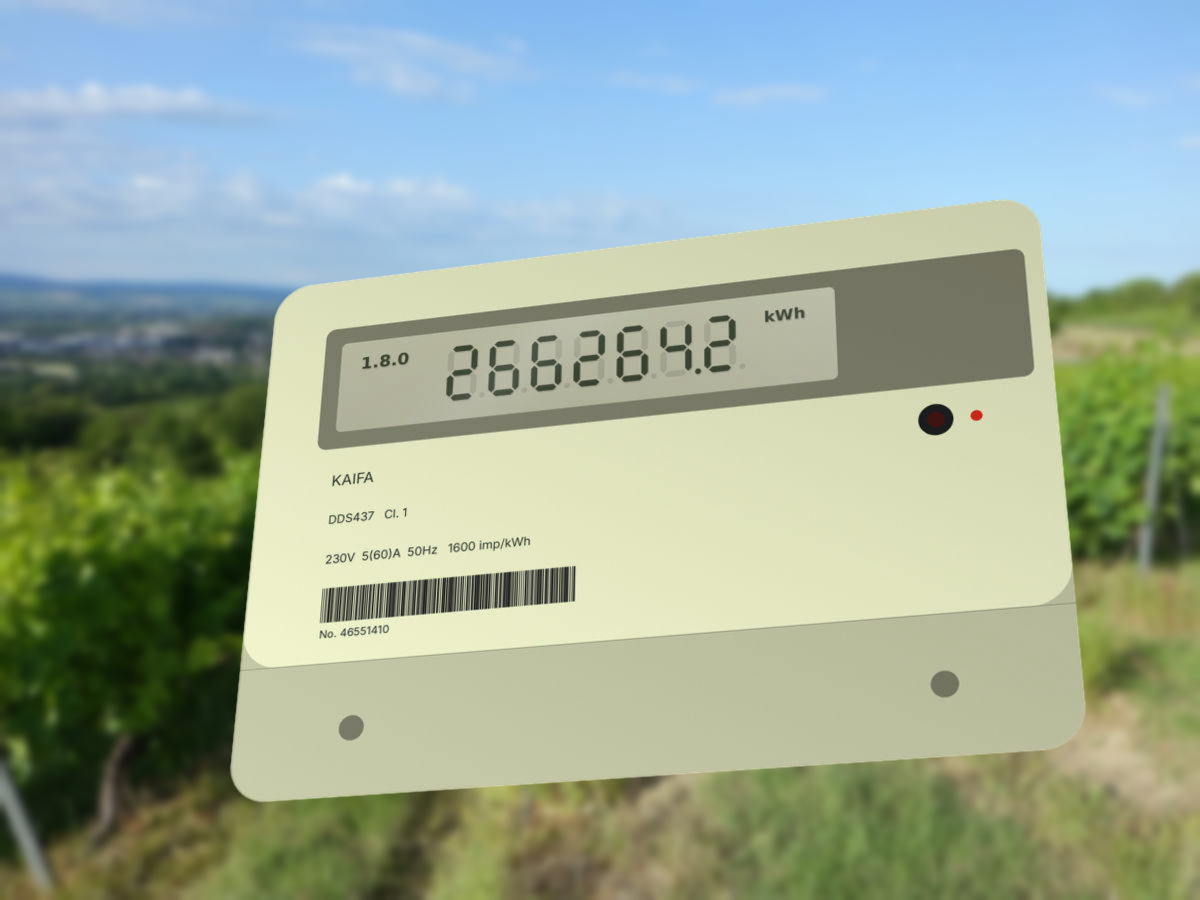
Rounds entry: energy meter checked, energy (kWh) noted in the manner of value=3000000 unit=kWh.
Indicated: value=266264.2 unit=kWh
